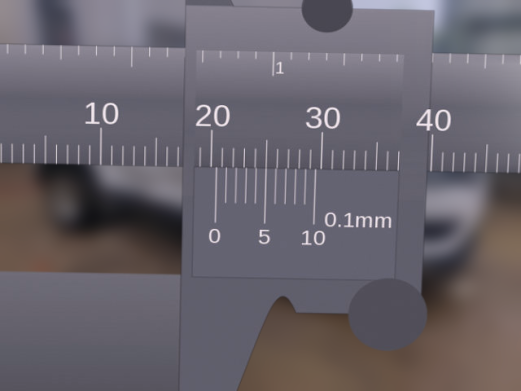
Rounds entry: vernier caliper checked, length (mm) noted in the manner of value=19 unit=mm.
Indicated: value=20.5 unit=mm
